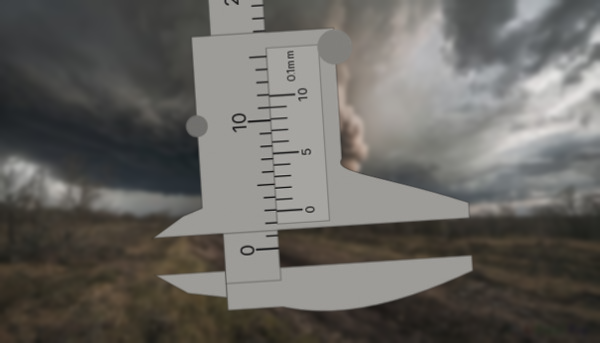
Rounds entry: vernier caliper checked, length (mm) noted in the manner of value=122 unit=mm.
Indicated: value=2.9 unit=mm
